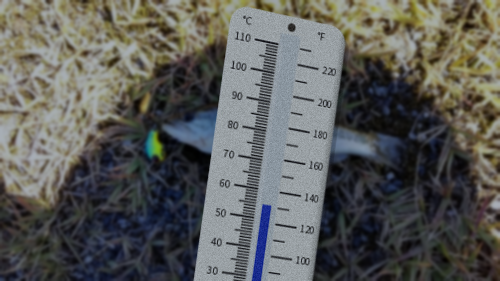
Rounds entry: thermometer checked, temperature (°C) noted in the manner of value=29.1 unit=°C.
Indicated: value=55 unit=°C
